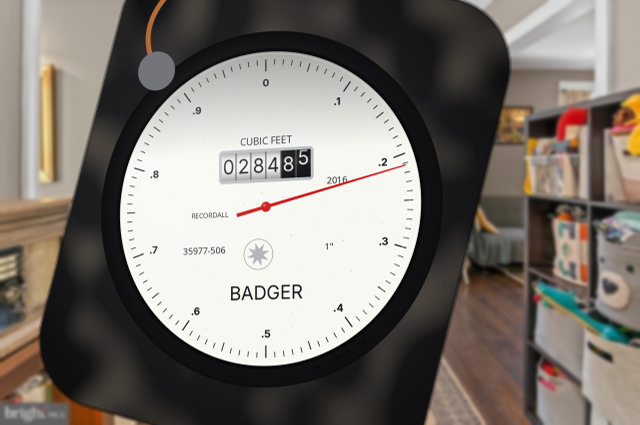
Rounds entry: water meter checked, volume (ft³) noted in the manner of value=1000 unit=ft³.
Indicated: value=28485.21 unit=ft³
